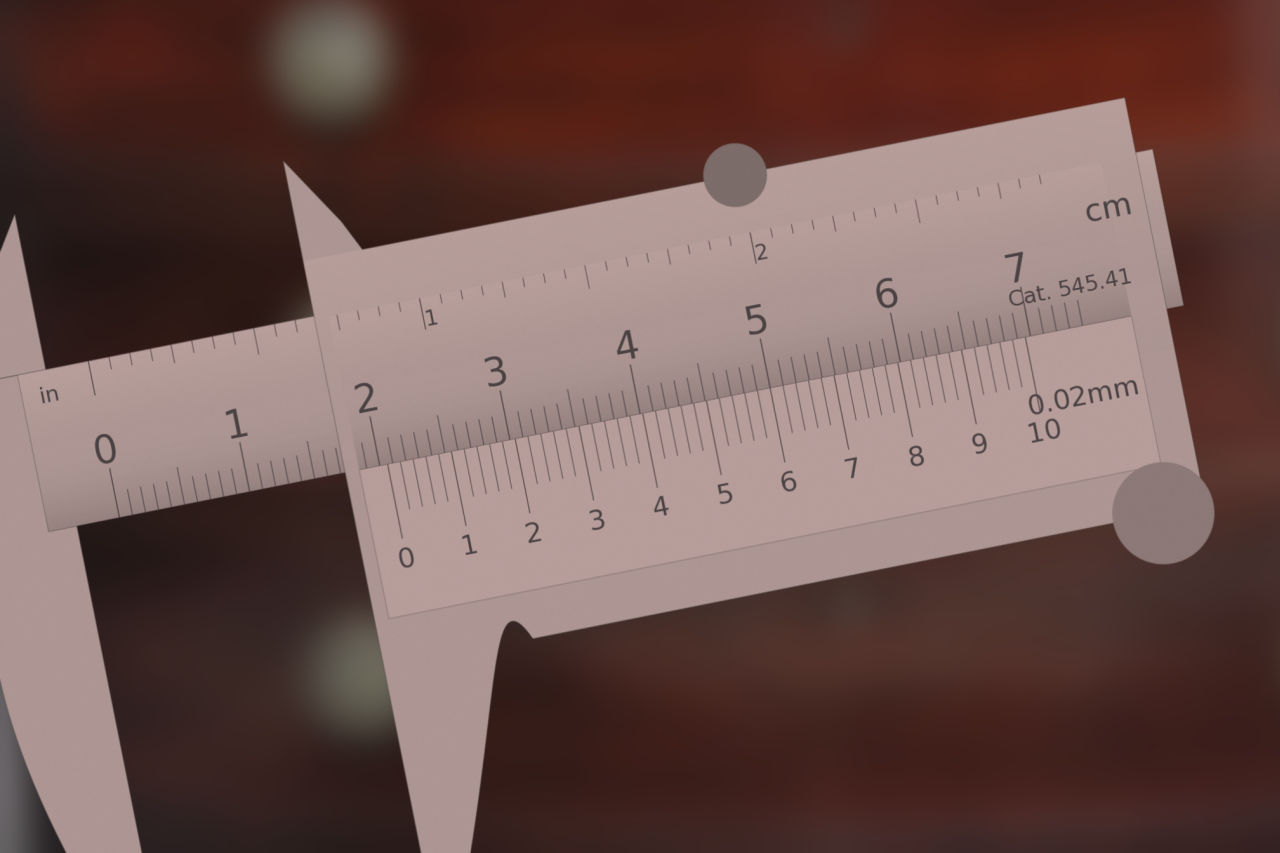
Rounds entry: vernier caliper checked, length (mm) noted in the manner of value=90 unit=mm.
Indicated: value=20.6 unit=mm
